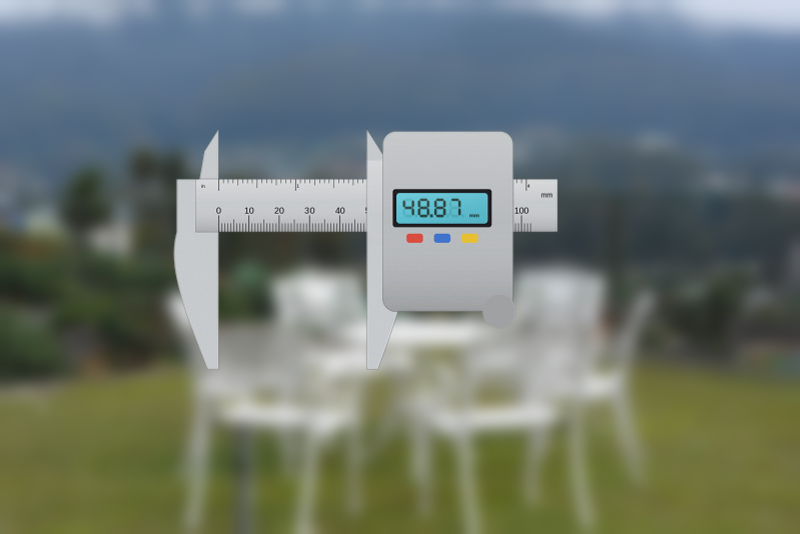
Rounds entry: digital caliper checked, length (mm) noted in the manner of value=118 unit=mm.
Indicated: value=48.87 unit=mm
